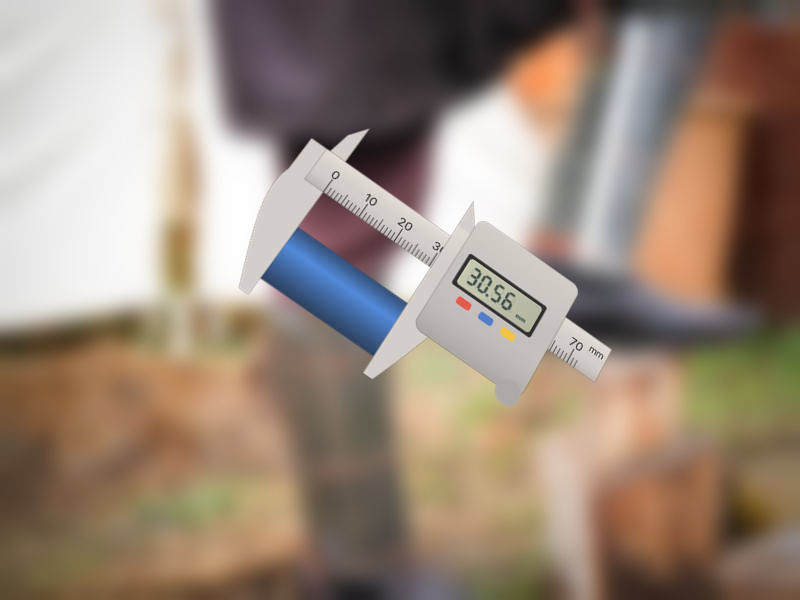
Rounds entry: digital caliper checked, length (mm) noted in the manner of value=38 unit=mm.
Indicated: value=30.56 unit=mm
